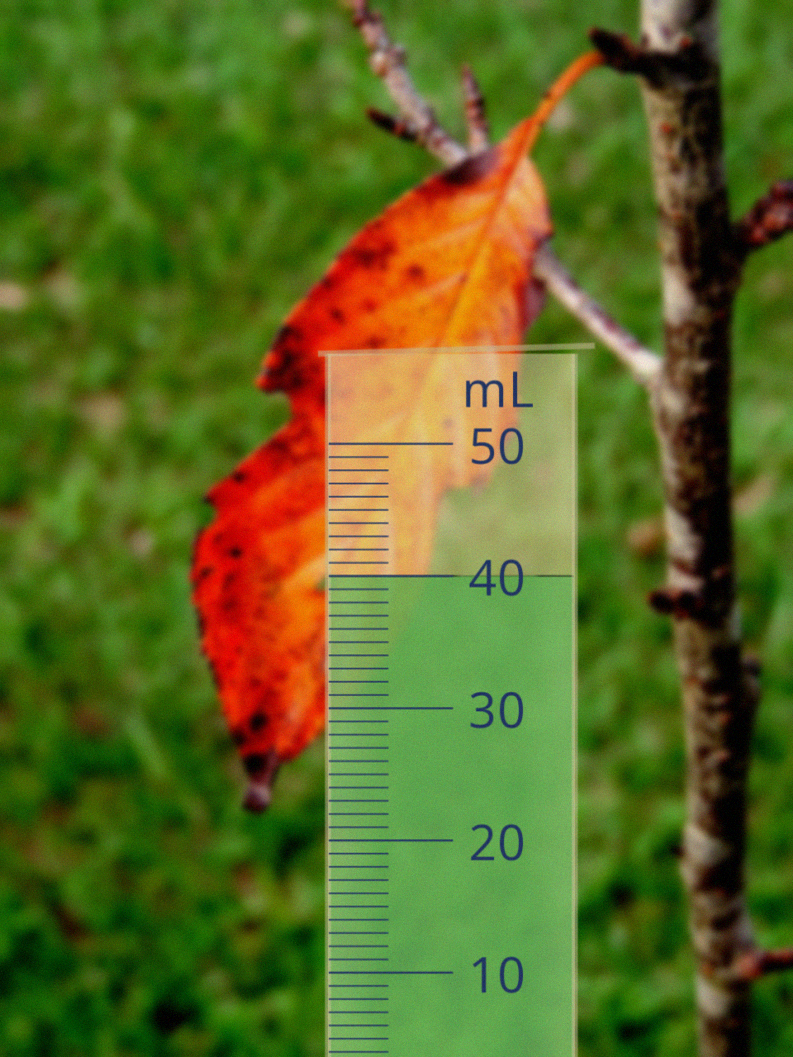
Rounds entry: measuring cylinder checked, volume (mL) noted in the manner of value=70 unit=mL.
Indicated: value=40 unit=mL
